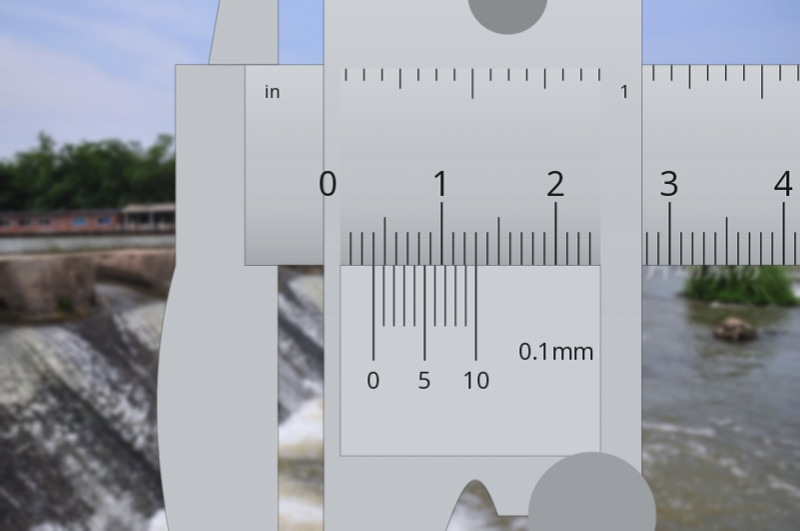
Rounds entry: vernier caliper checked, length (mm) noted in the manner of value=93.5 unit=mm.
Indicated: value=4.0 unit=mm
